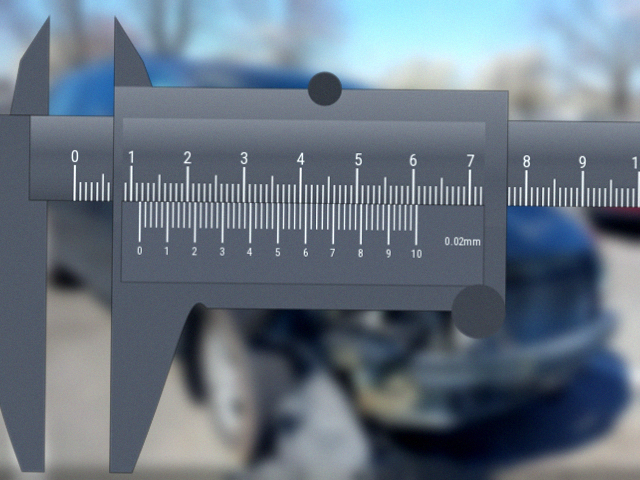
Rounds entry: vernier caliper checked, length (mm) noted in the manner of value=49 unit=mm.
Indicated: value=11.6 unit=mm
